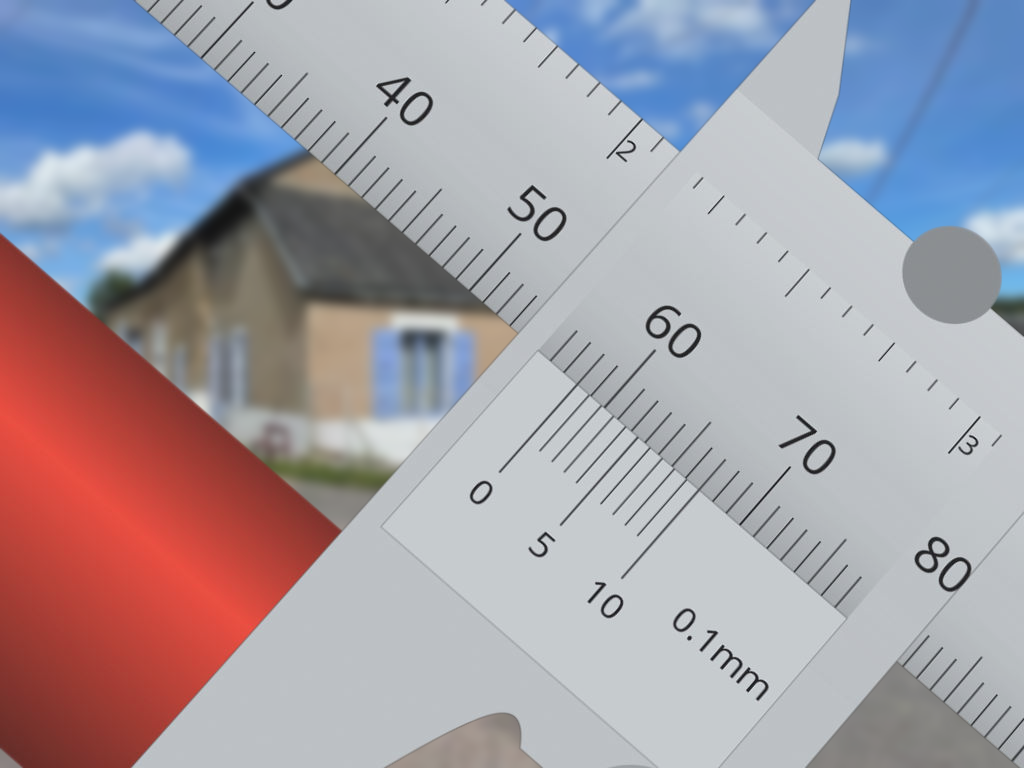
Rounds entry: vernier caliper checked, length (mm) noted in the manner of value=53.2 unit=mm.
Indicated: value=58.0 unit=mm
